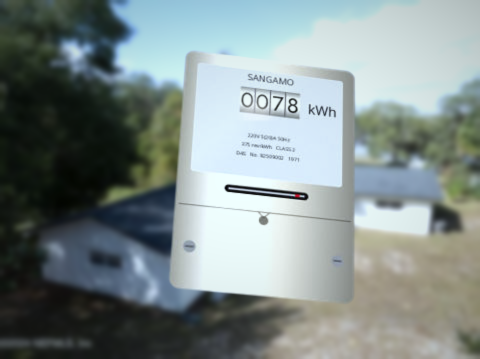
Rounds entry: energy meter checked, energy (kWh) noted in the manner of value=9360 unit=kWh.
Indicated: value=78 unit=kWh
